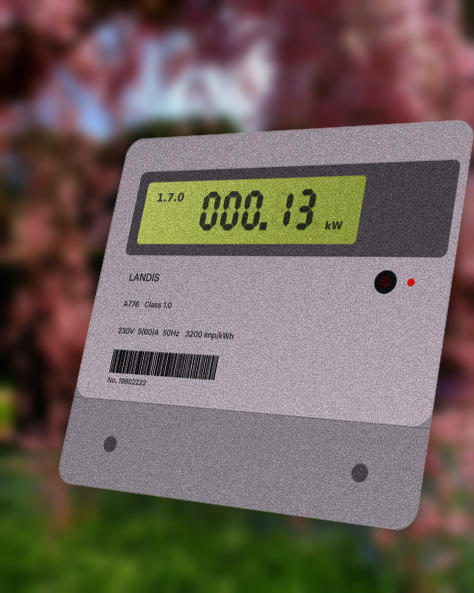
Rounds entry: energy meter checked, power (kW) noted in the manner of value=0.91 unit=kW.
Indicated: value=0.13 unit=kW
